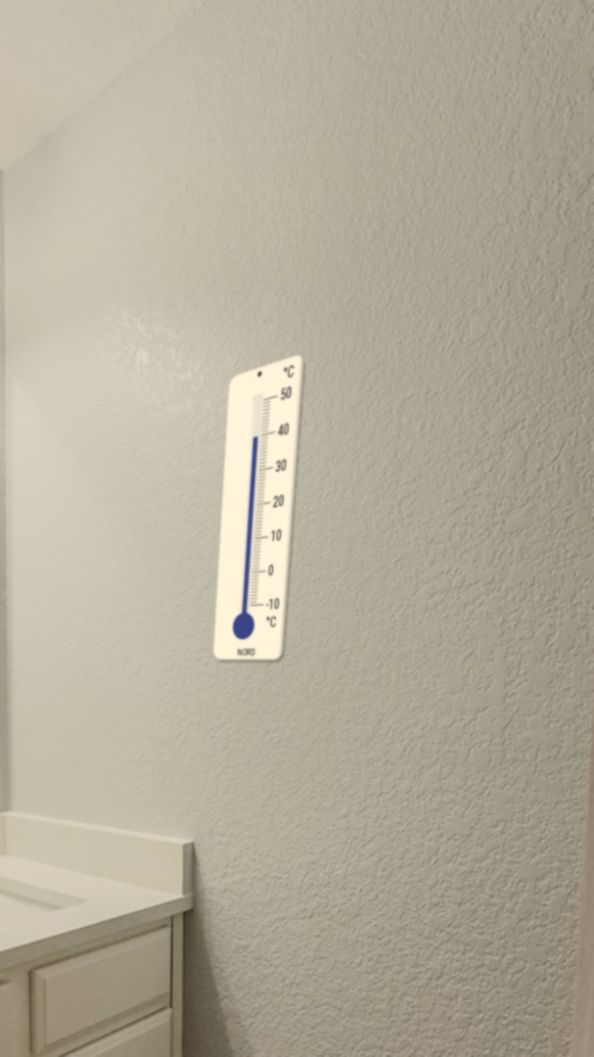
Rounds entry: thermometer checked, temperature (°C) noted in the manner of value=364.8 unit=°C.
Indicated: value=40 unit=°C
